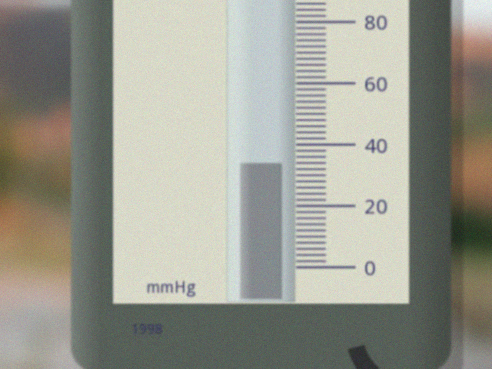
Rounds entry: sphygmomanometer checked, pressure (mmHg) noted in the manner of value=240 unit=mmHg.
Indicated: value=34 unit=mmHg
